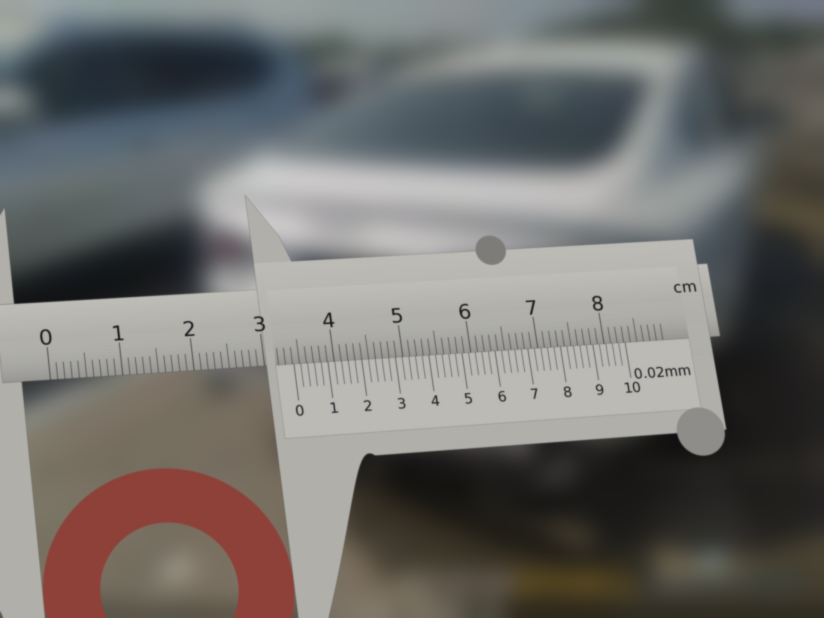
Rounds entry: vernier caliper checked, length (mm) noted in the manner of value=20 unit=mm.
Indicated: value=34.2 unit=mm
